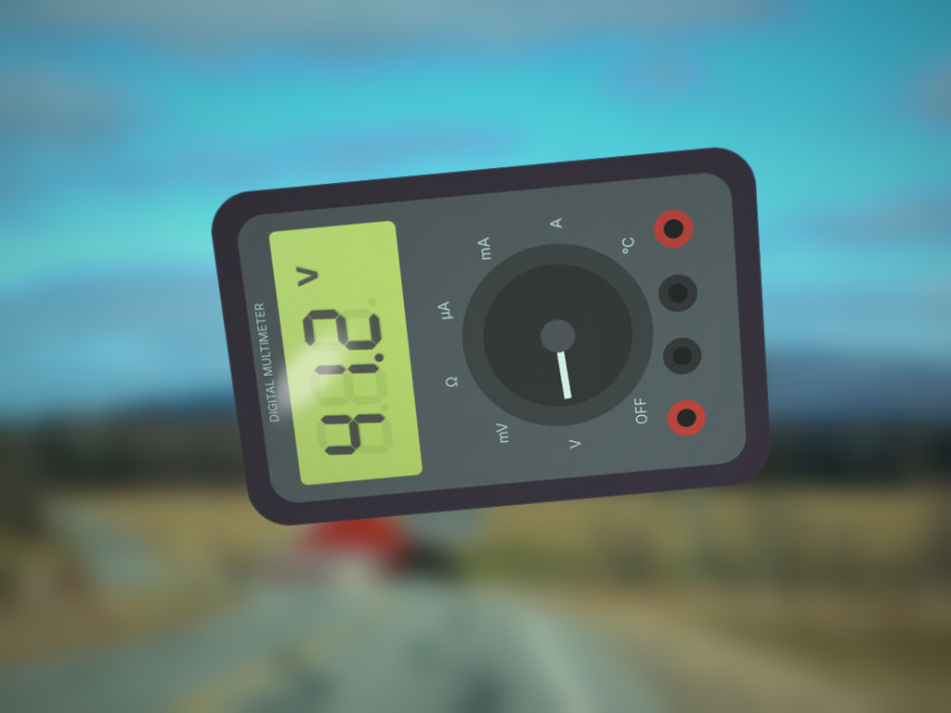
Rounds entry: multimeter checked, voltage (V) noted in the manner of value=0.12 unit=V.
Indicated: value=41.2 unit=V
